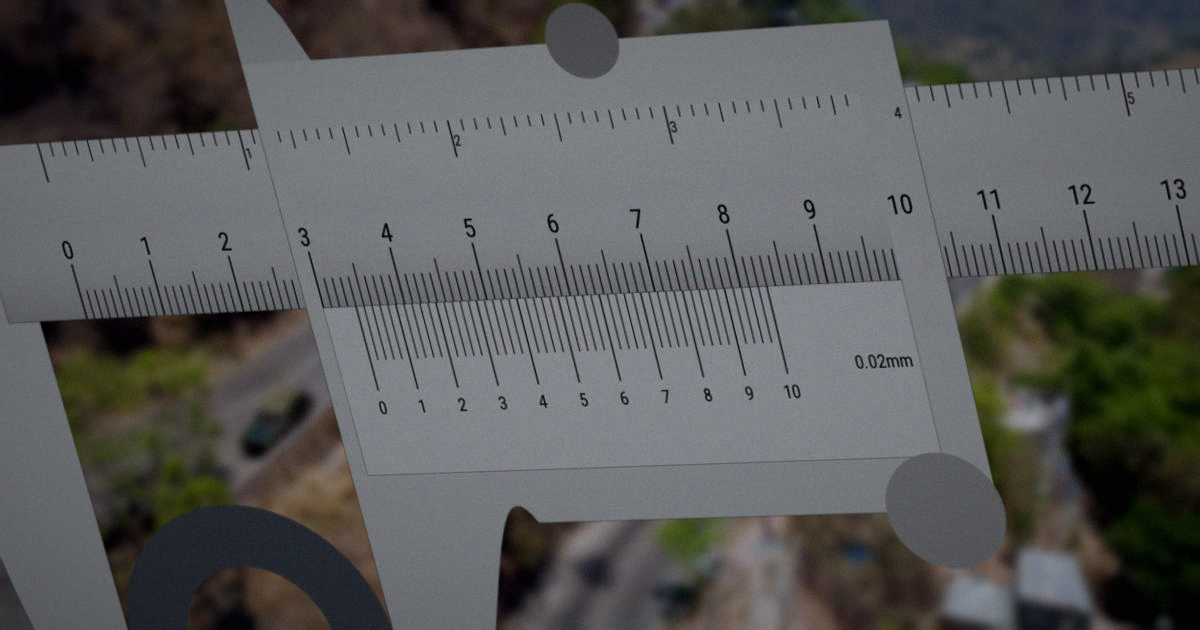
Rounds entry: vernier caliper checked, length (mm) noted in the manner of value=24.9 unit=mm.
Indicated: value=34.0 unit=mm
